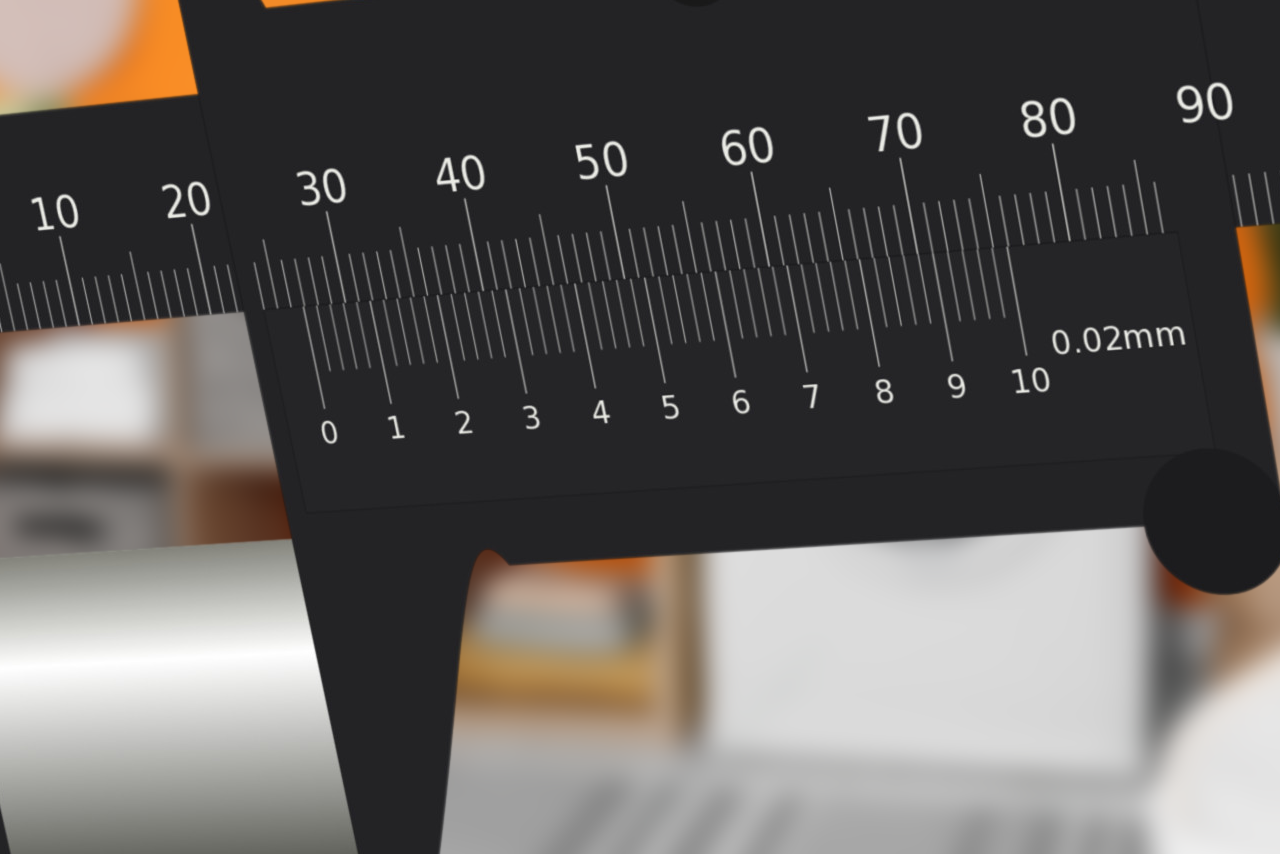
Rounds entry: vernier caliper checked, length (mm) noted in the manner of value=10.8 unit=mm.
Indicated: value=26.9 unit=mm
